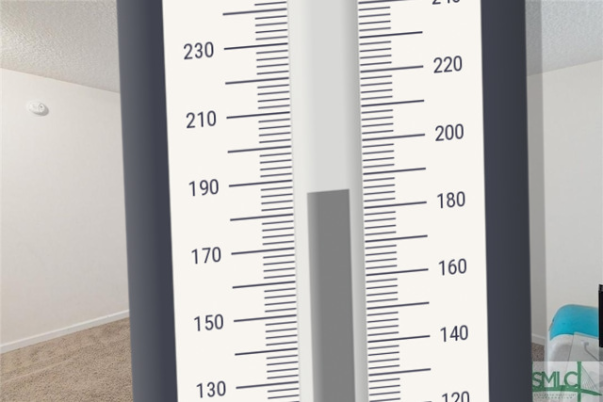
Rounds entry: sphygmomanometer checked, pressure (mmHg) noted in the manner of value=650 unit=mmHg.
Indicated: value=186 unit=mmHg
